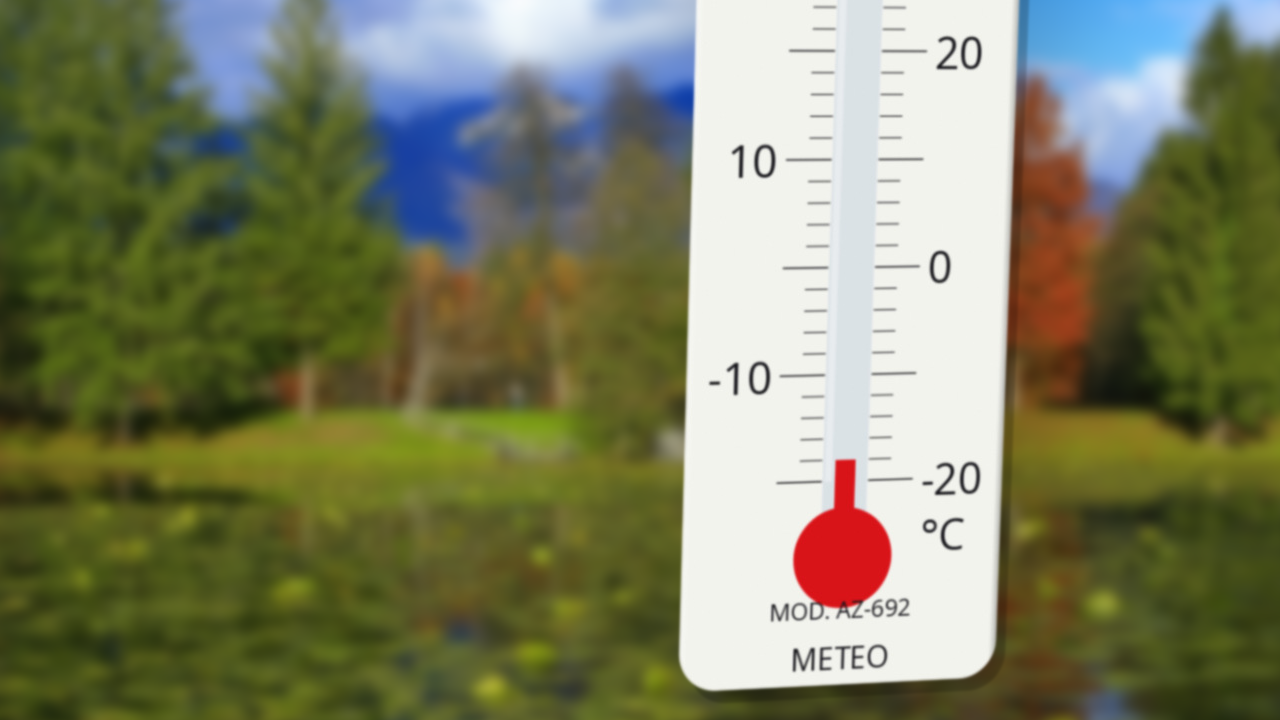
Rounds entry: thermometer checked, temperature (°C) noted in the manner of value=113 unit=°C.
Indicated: value=-18 unit=°C
